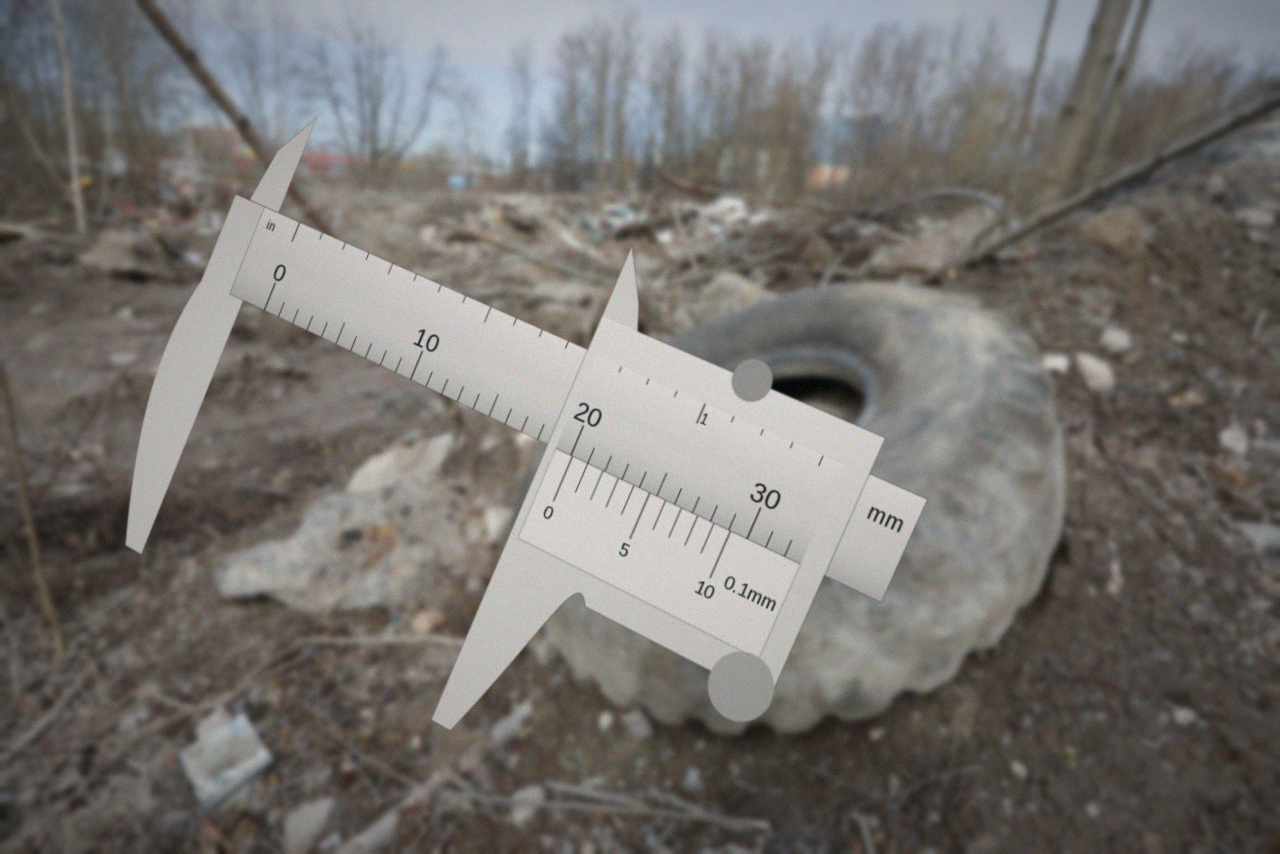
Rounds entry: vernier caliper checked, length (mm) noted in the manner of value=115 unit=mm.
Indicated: value=20.1 unit=mm
